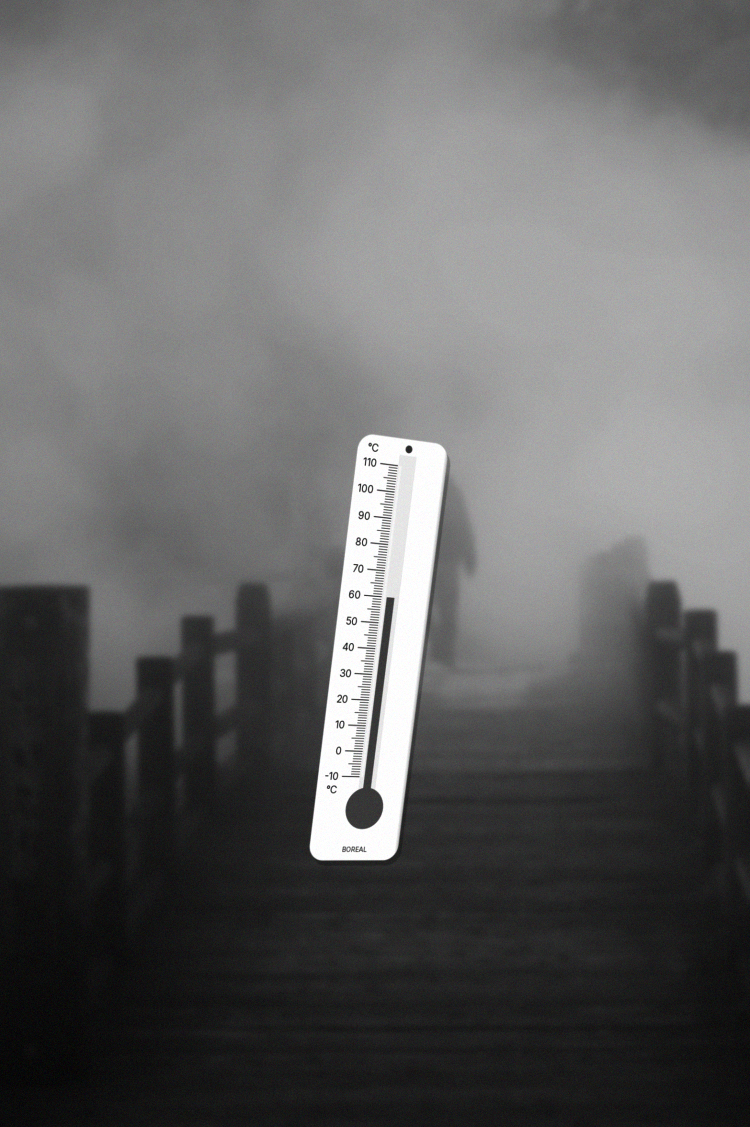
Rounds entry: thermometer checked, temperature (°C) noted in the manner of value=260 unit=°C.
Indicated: value=60 unit=°C
